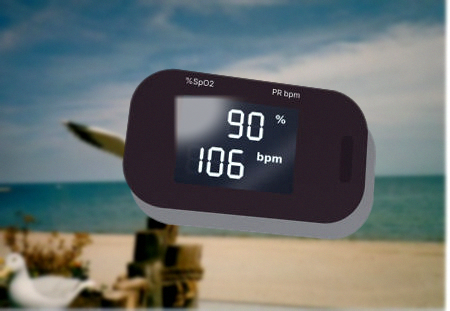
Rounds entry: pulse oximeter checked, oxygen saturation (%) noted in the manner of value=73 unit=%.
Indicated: value=90 unit=%
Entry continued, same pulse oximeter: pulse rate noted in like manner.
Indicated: value=106 unit=bpm
